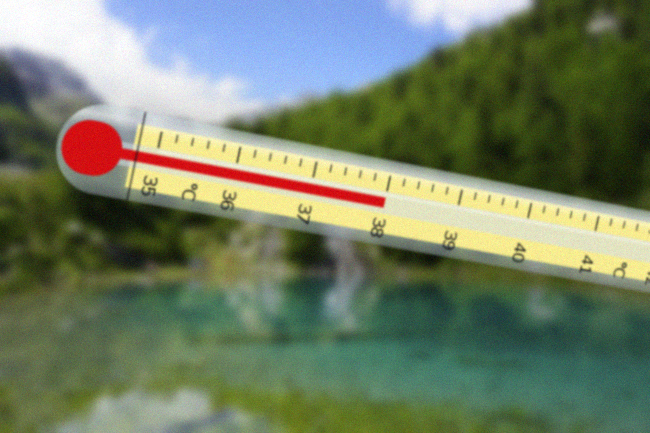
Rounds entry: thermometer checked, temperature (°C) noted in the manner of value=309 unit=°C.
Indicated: value=38 unit=°C
